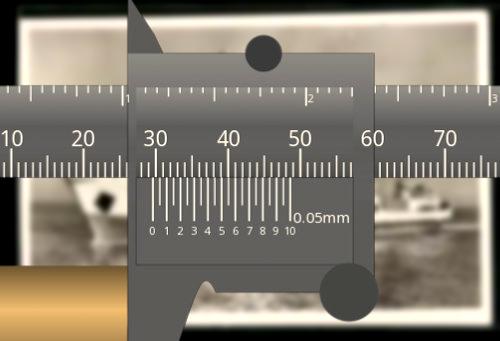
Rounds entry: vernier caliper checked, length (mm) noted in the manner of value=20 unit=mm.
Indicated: value=29.6 unit=mm
